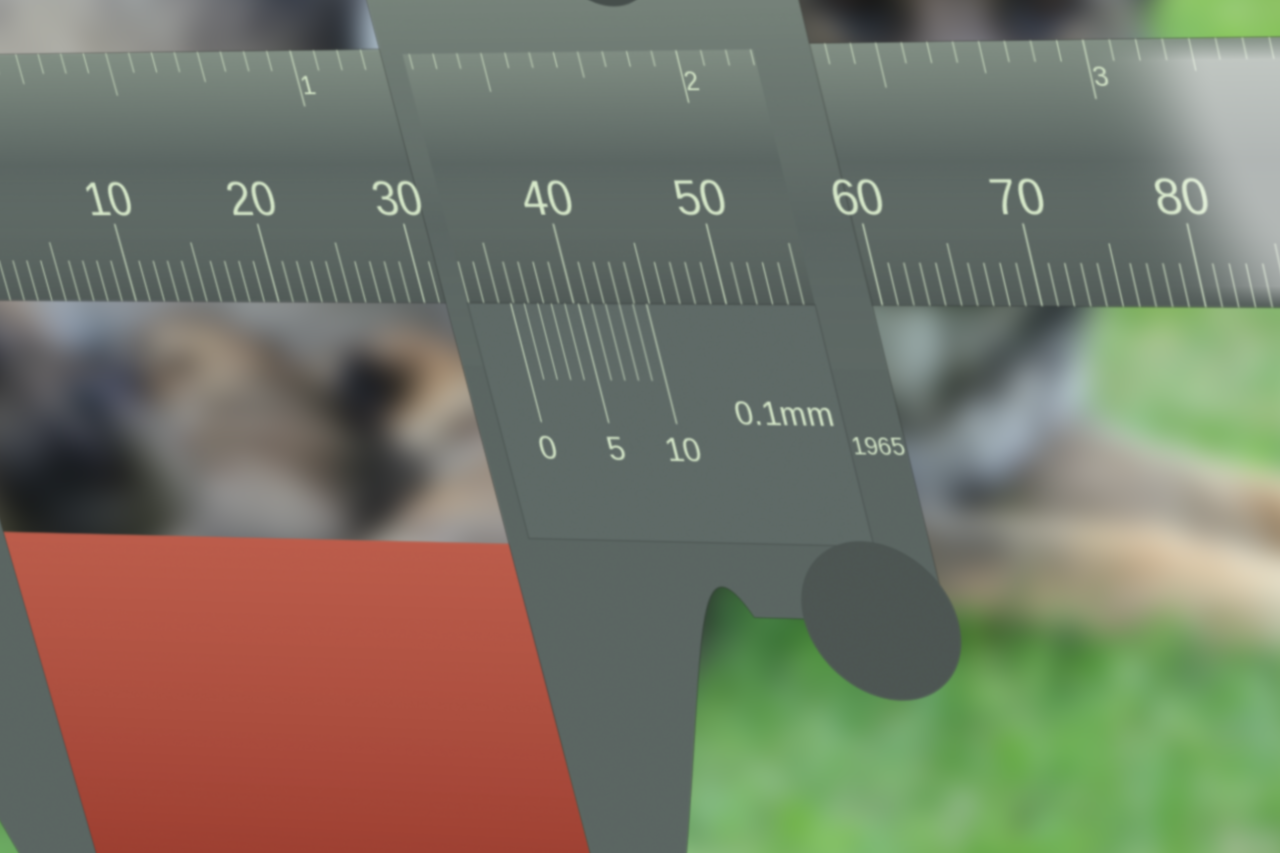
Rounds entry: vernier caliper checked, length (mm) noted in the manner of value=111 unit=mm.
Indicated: value=35.8 unit=mm
